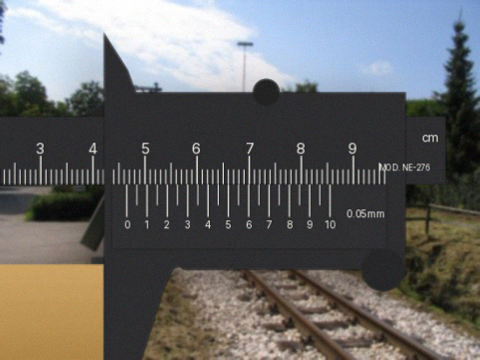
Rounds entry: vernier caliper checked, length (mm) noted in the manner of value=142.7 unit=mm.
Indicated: value=46.5 unit=mm
